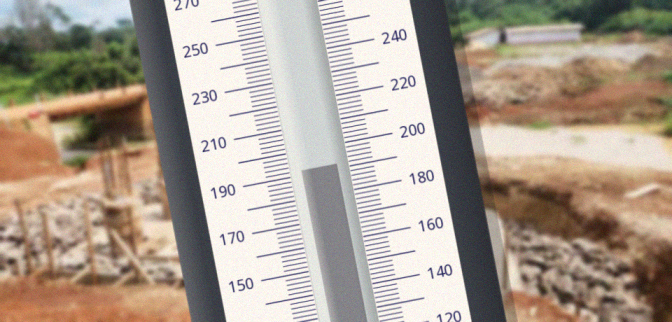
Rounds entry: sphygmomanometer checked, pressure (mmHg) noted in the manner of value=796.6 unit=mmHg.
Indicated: value=192 unit=mmHg
